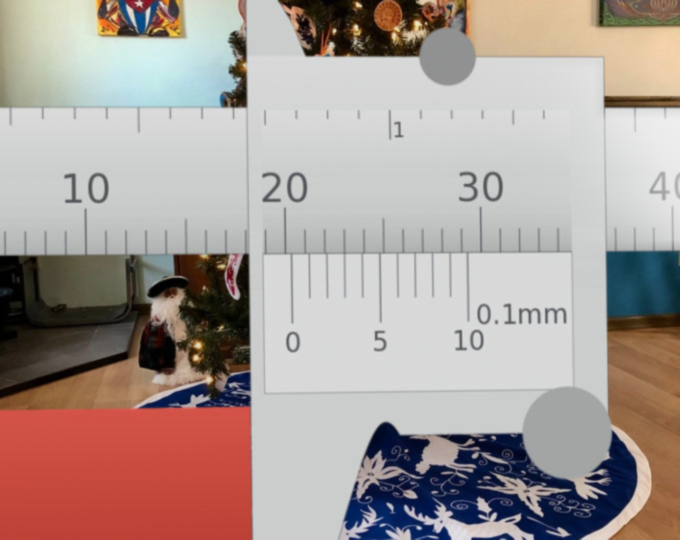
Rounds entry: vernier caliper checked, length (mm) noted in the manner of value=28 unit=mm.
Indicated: value=20.3 unit=mm
